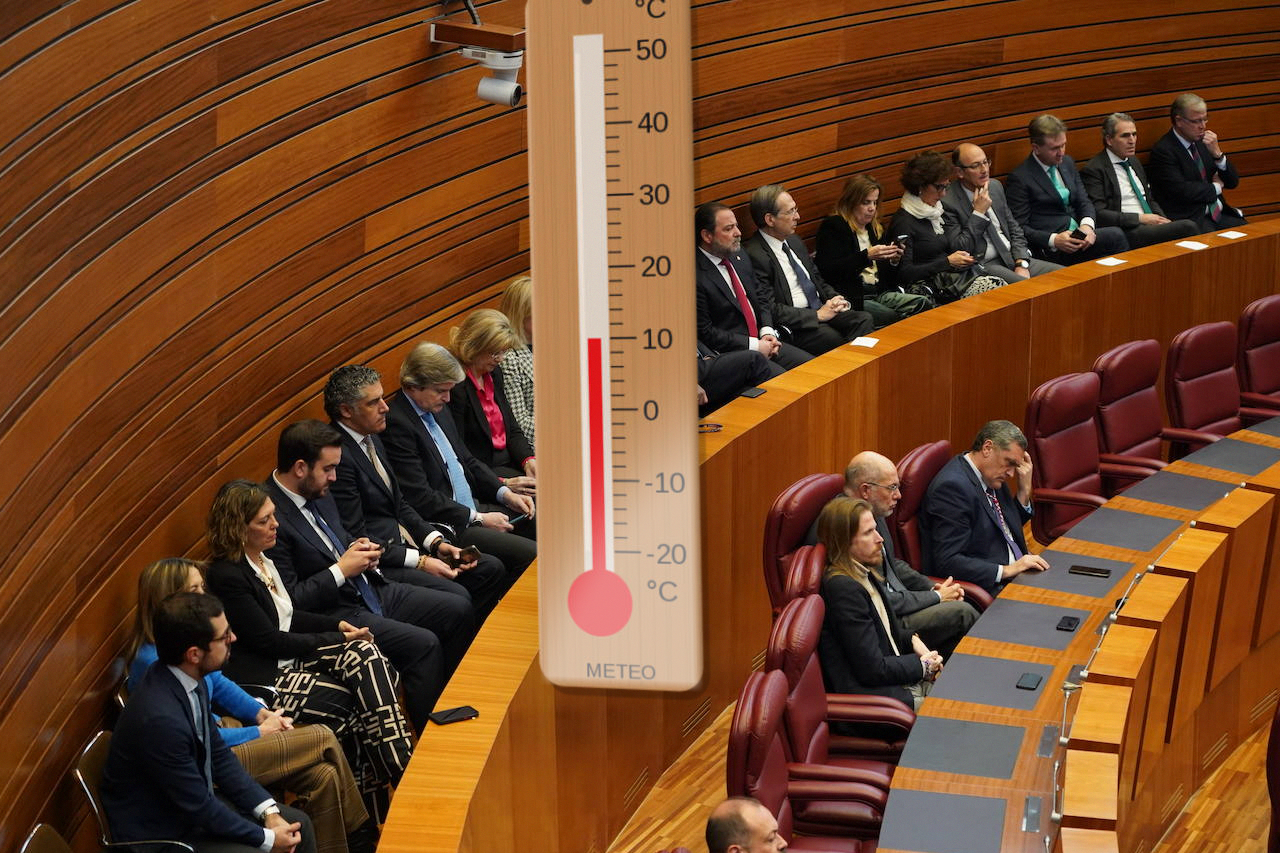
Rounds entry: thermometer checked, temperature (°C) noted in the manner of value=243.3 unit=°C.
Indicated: value=10 unit=°C
